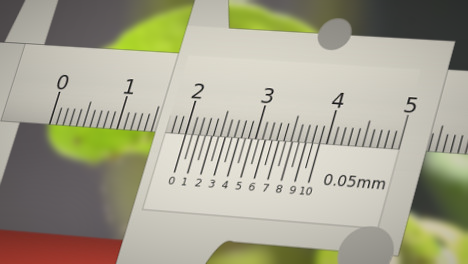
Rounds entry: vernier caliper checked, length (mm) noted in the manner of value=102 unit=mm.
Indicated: value=20.0 unit=mm
